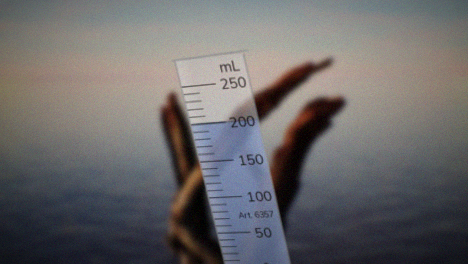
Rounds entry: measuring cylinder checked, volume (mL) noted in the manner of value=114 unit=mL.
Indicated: value=200 unit=mL
